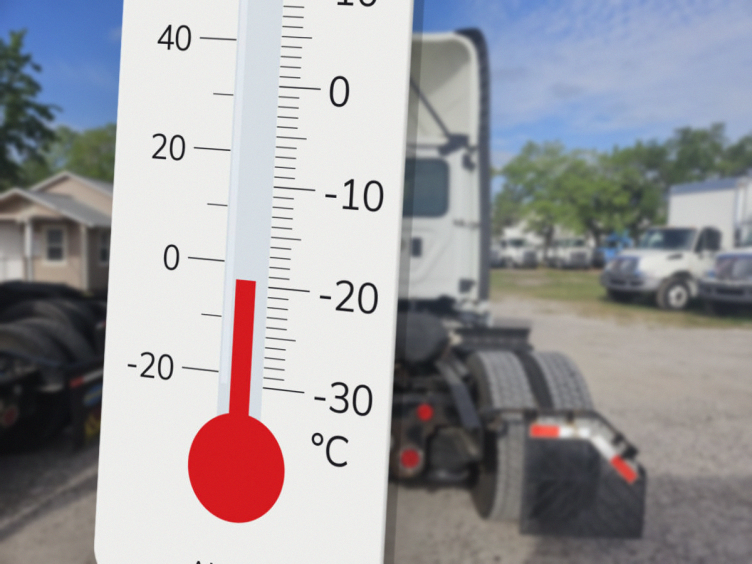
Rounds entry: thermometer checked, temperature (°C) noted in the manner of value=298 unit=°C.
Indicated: value=-19.5 unit=°C
